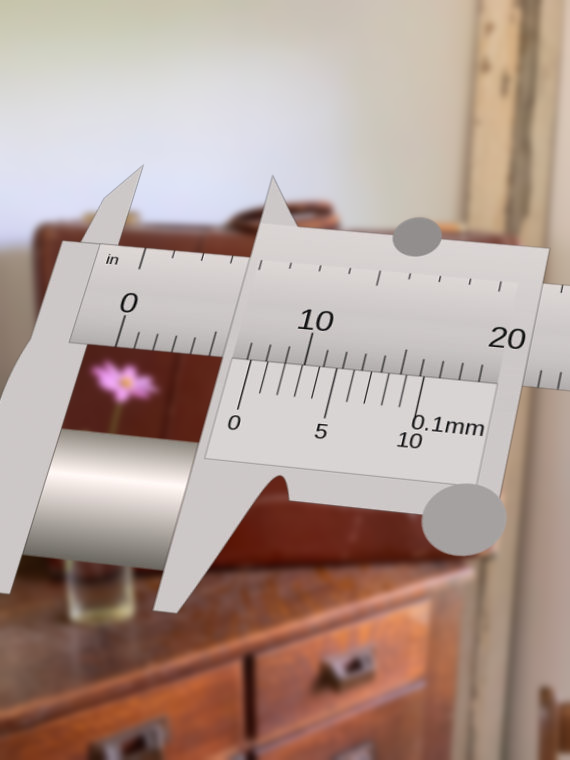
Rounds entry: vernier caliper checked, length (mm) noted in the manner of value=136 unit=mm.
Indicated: value=7.2 unit=mm
